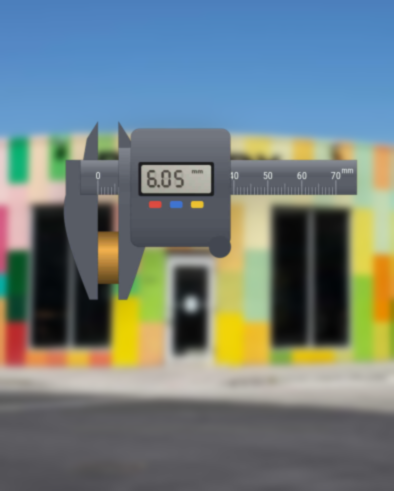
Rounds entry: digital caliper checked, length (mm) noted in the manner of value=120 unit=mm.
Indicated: value=6.05 unit=mm
